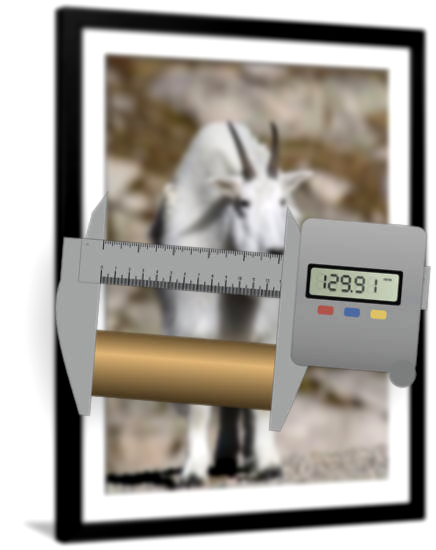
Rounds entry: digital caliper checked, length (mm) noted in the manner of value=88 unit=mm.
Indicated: value=129.91 unit=mm
